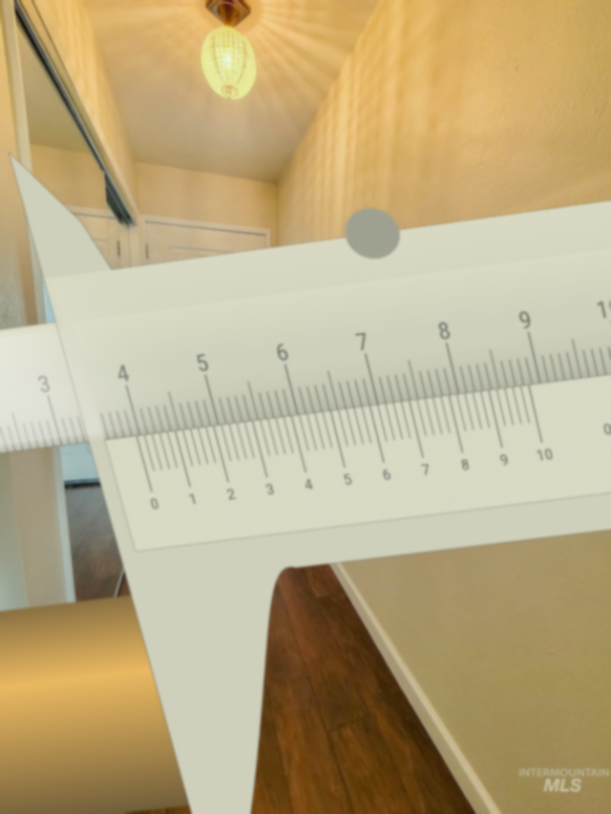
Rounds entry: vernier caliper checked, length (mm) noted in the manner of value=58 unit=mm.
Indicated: value=39.6 unit=mm
